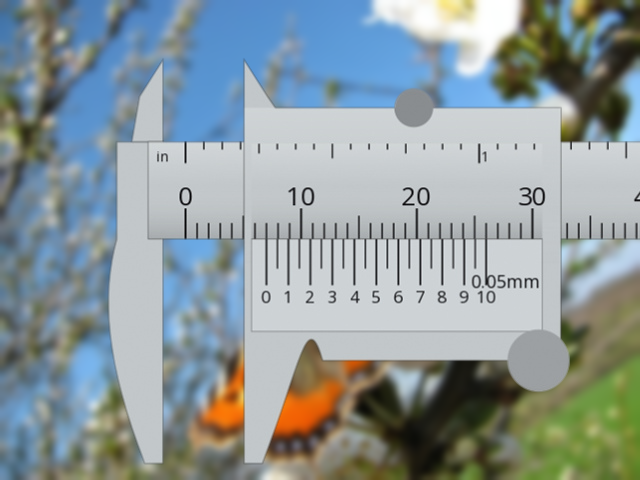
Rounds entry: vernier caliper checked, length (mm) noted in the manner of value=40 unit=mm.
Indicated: value=7.0 unit=mm
